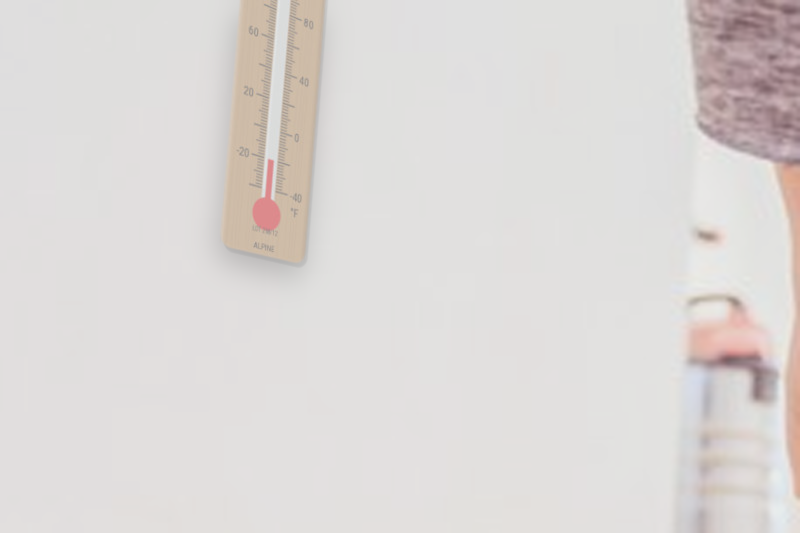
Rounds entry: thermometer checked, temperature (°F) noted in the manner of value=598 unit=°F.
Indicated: value=-20 unit=°F
